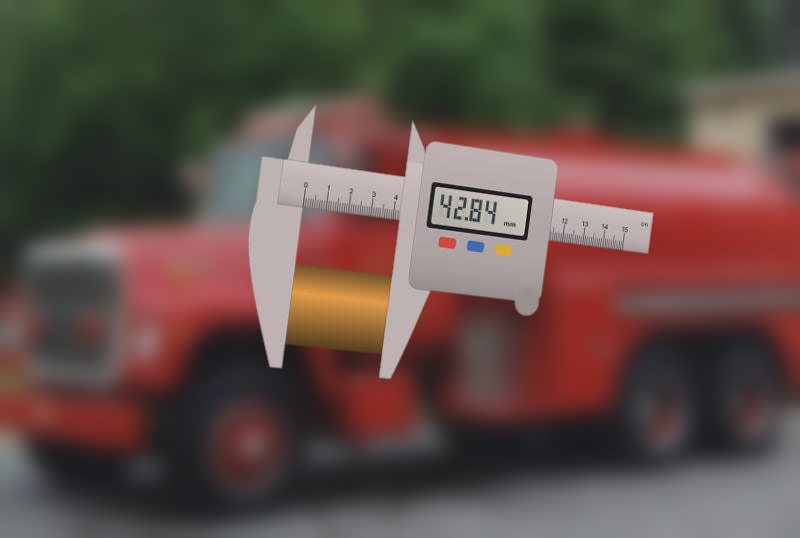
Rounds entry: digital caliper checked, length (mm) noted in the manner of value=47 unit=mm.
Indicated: value=42.84 unit=mm
